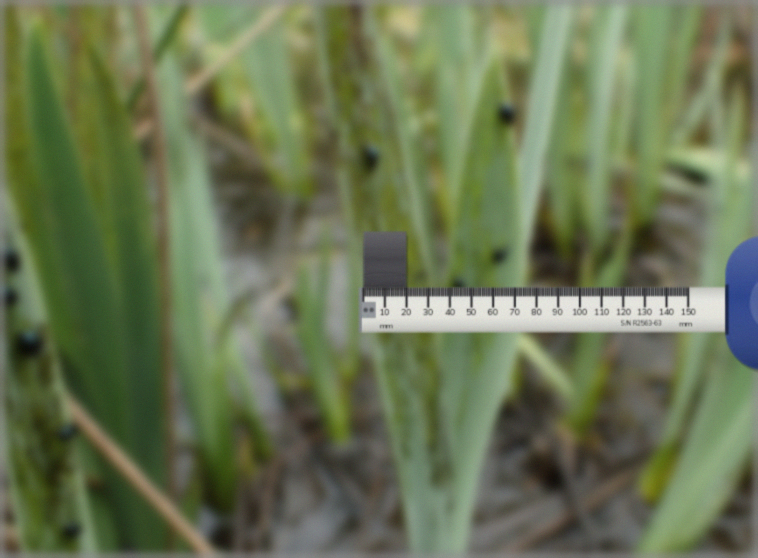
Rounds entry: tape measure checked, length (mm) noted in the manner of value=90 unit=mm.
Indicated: value=20 unit=mm
